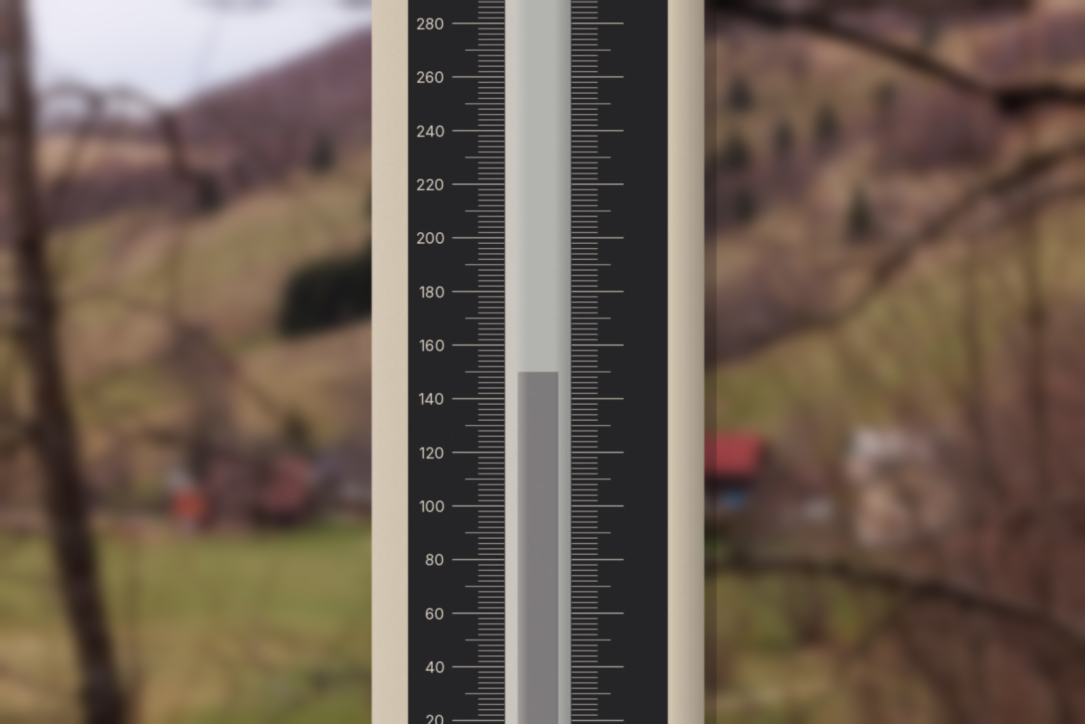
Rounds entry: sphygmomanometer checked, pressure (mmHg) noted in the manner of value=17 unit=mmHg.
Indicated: value=150 unit=mmHg
